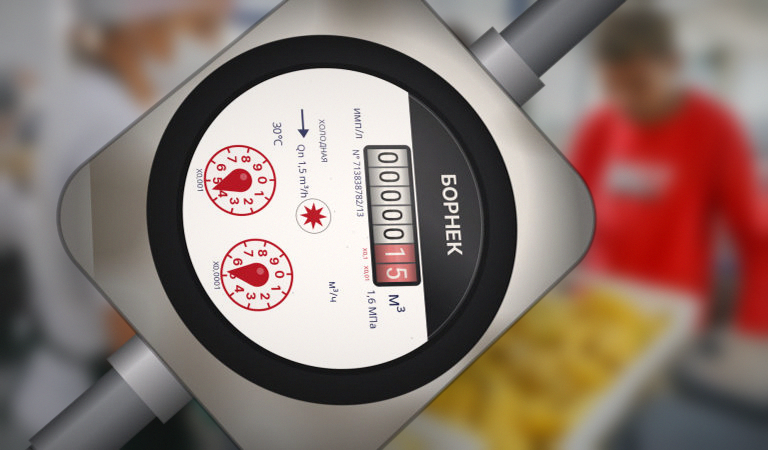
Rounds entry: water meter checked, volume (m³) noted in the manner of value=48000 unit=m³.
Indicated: value=0.1545 unit=m³
